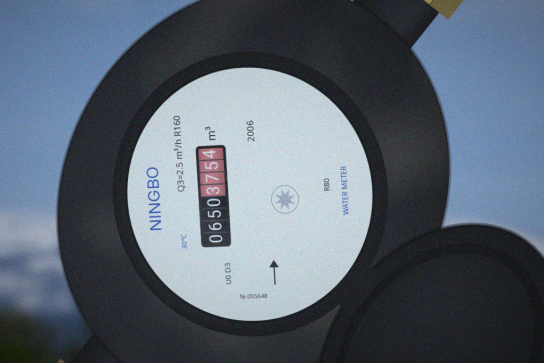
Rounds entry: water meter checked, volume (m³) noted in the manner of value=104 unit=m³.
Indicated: value=650.3754 unit=m³
